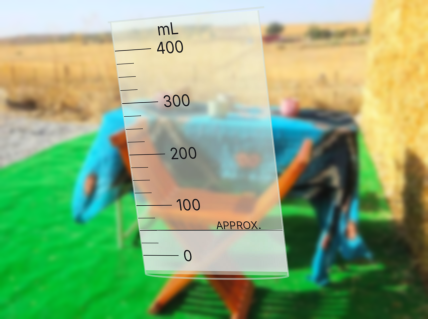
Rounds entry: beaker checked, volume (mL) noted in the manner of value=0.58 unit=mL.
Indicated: value=50 unit=mL
